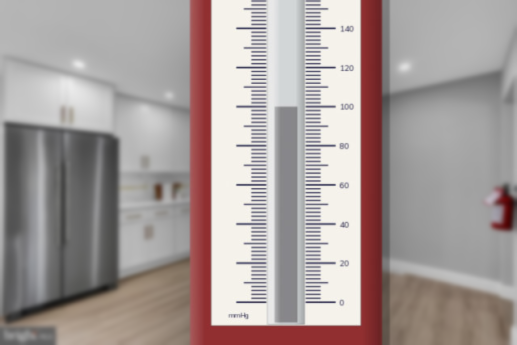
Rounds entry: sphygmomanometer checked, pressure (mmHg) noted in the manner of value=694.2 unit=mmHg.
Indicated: value=100 unit=mmHg
